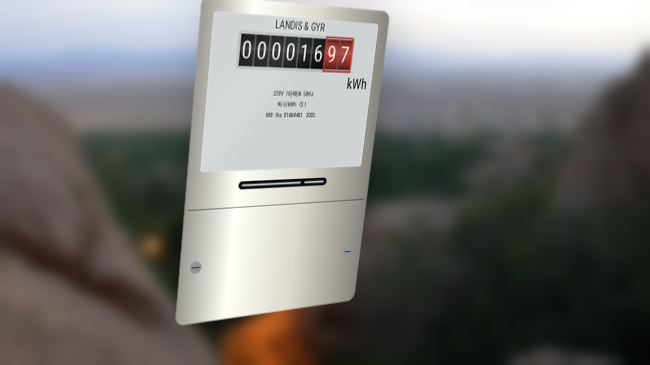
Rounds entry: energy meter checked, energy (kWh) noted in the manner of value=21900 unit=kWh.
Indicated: value=16.97 unit=kWh
